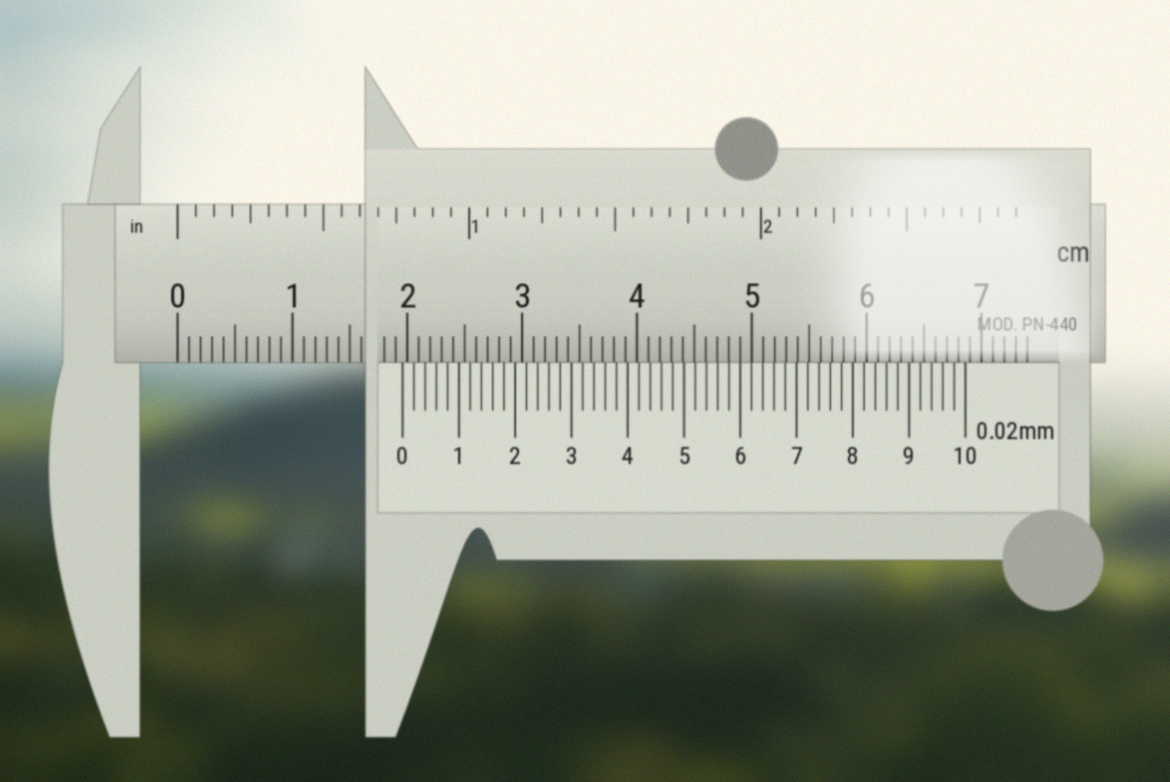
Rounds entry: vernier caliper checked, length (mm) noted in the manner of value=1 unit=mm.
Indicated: value=19.6 unit=mm
